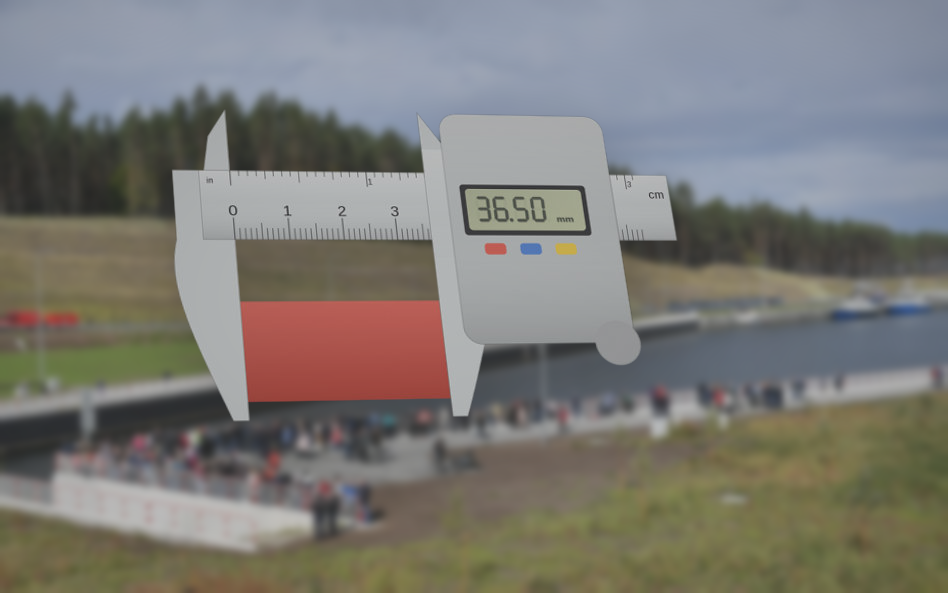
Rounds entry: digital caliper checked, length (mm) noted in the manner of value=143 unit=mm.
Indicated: value=36.50 unit=mm
